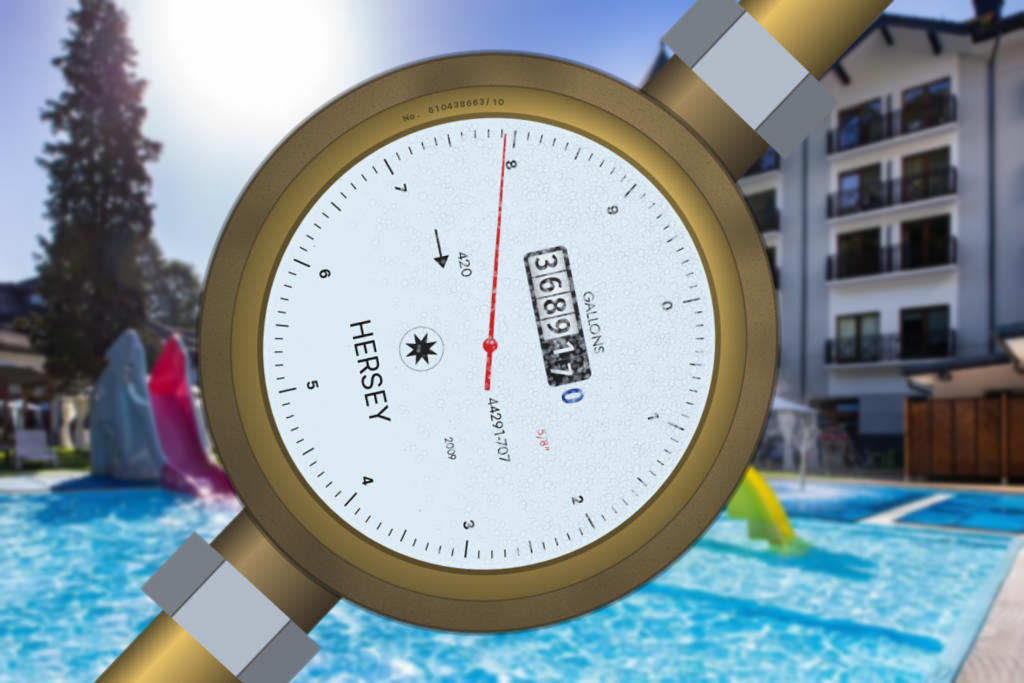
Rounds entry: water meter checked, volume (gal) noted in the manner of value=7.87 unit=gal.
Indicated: value=3689167.9 unit=gal
